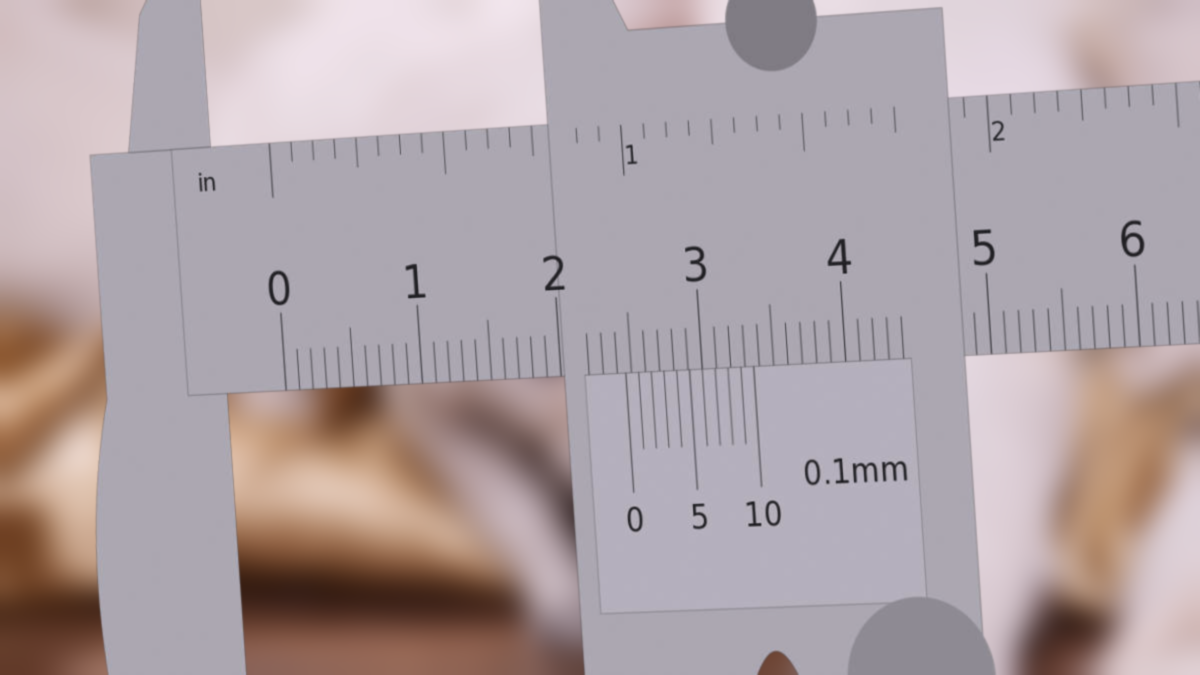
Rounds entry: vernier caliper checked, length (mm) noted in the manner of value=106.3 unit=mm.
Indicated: value=24.6 unit=mm
